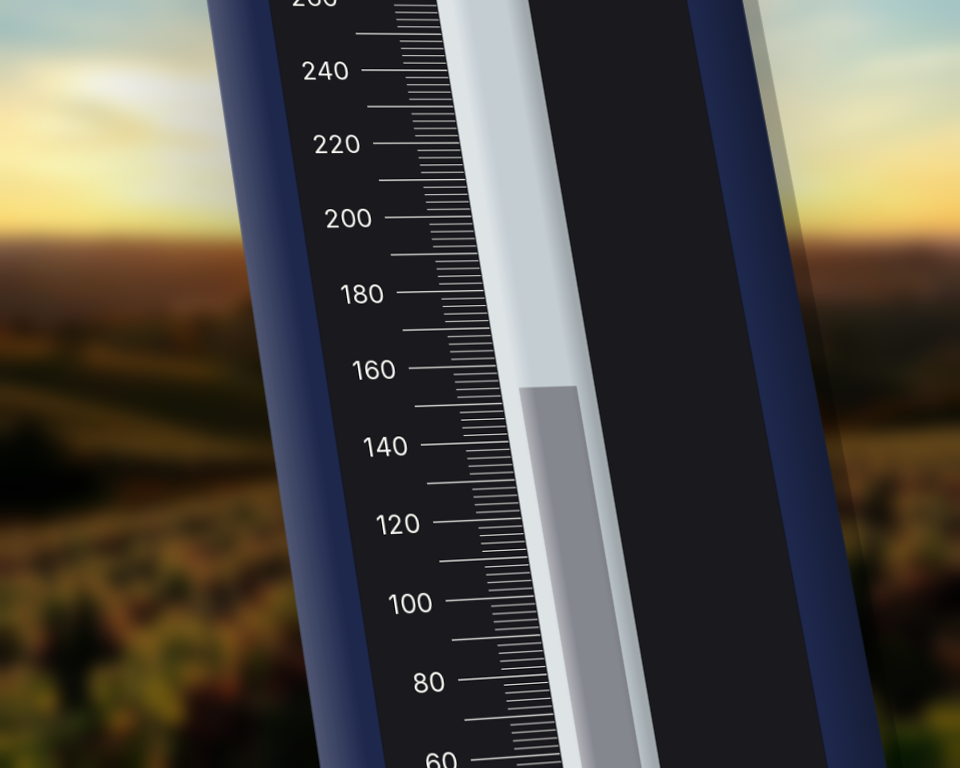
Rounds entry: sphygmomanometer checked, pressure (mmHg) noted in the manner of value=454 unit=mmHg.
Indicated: value=154 unit=mmHg
